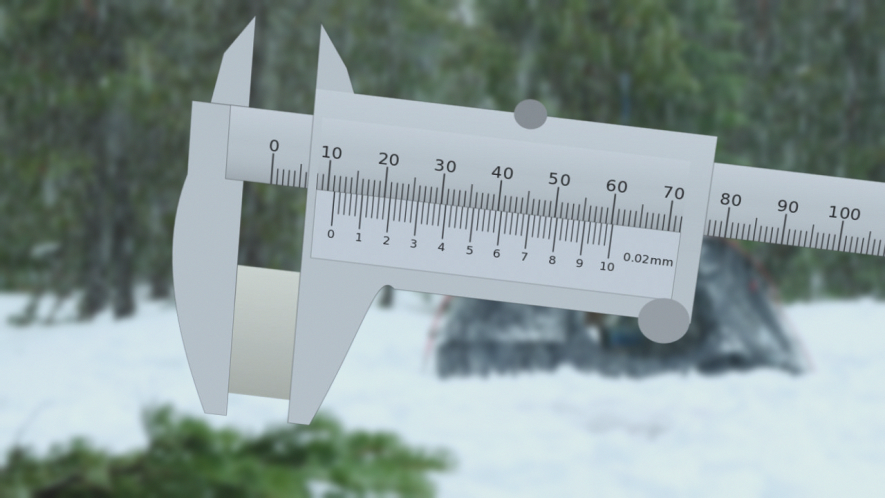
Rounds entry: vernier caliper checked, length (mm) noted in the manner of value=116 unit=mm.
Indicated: value=11.2 unit=mm
